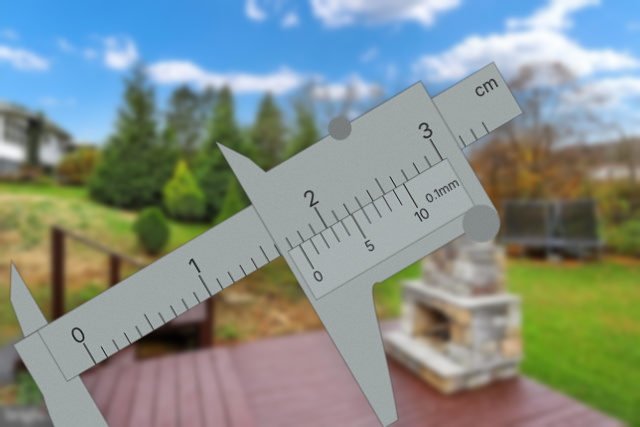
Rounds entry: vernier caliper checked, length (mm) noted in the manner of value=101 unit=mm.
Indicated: value=17.6 unit=mm
